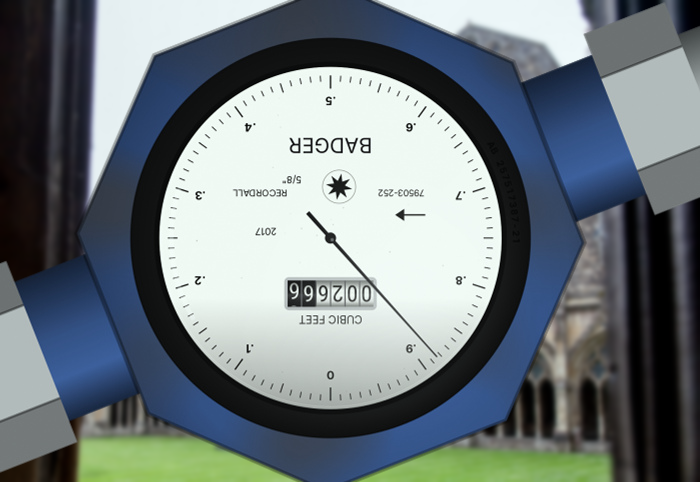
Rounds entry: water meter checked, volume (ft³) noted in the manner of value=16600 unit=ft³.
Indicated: value=2665.88 unit=ft³
